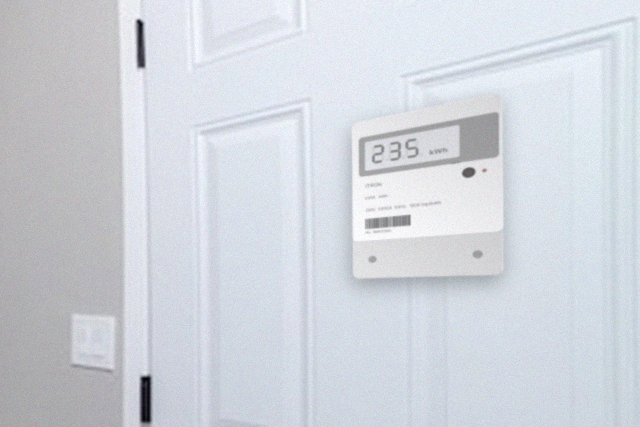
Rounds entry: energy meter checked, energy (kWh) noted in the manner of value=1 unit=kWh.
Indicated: value=235 unit=kWh
